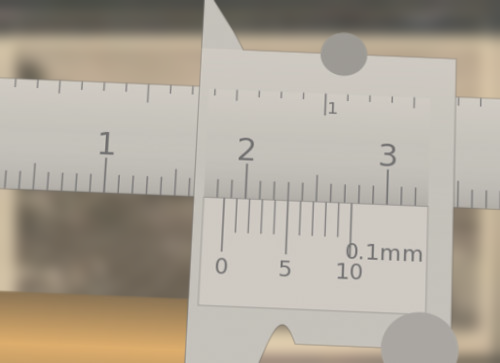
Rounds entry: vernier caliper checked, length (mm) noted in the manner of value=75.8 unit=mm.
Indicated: value=18.5 unit=mm
